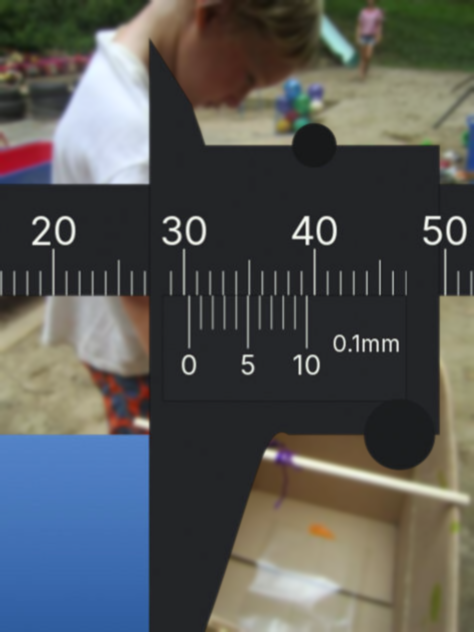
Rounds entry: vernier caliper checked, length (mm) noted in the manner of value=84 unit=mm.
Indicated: value=30.4 unit=mm
